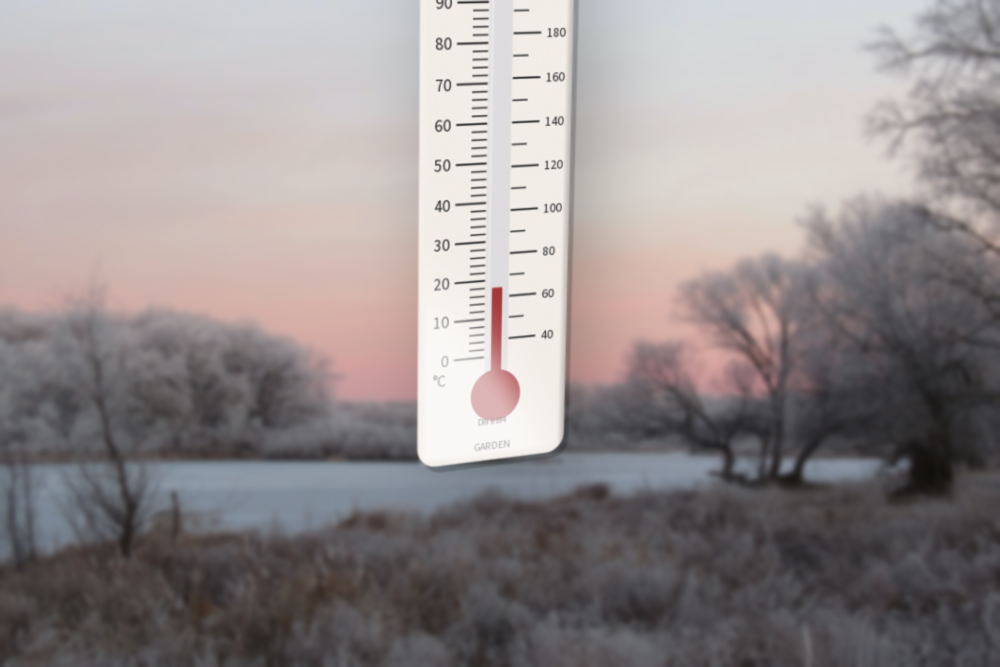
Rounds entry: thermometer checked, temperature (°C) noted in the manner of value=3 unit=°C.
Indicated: value=18 unit=°C
